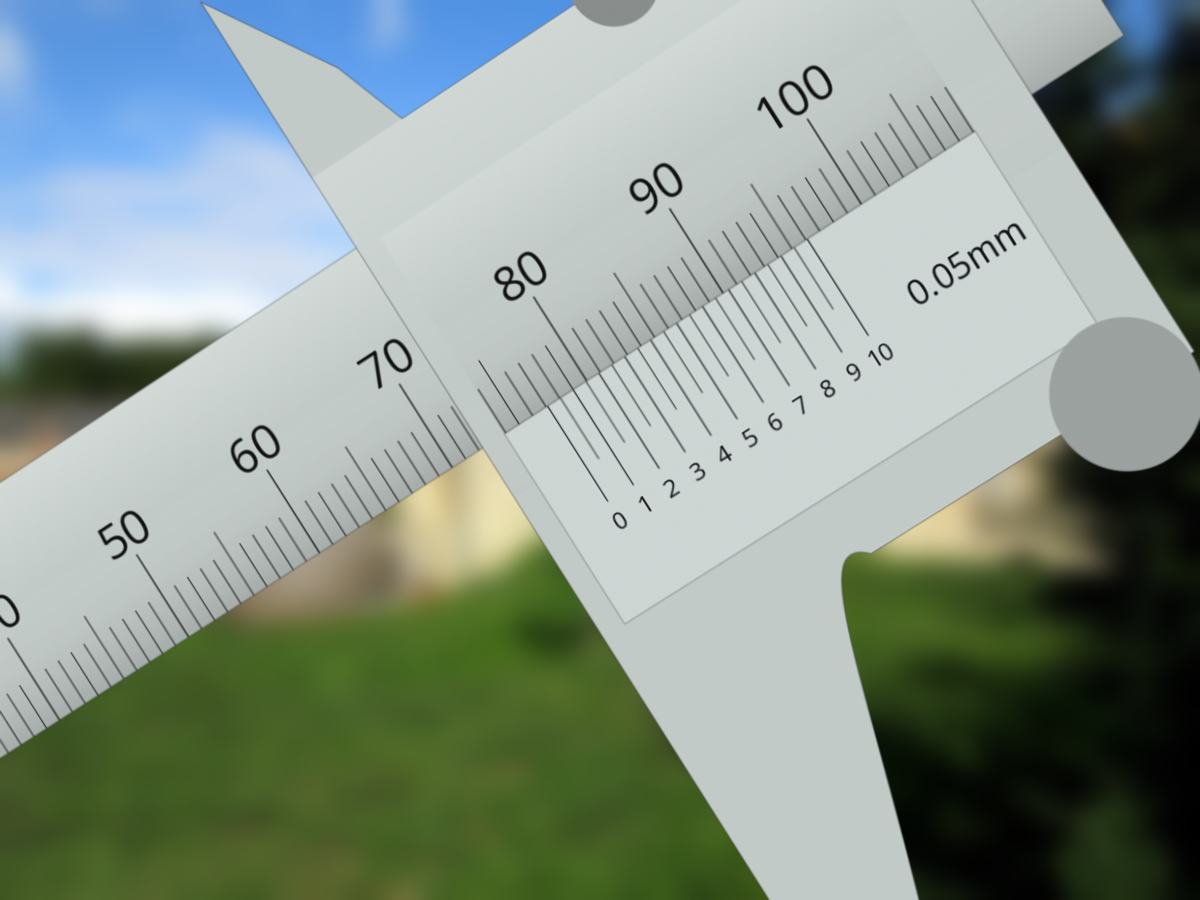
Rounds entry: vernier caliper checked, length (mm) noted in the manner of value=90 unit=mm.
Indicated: value=77.1 unit=mm
